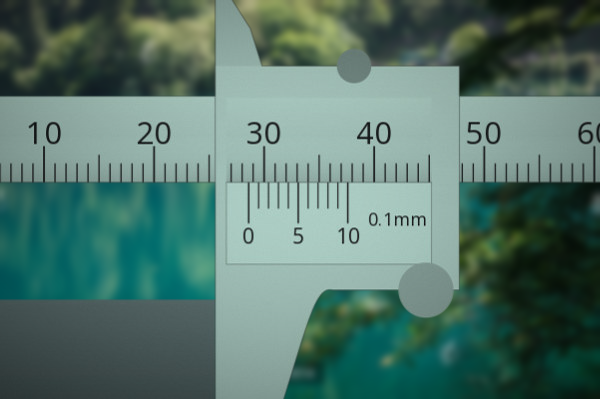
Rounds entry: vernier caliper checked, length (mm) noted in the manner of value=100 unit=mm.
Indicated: value=28.6 unit=mm
